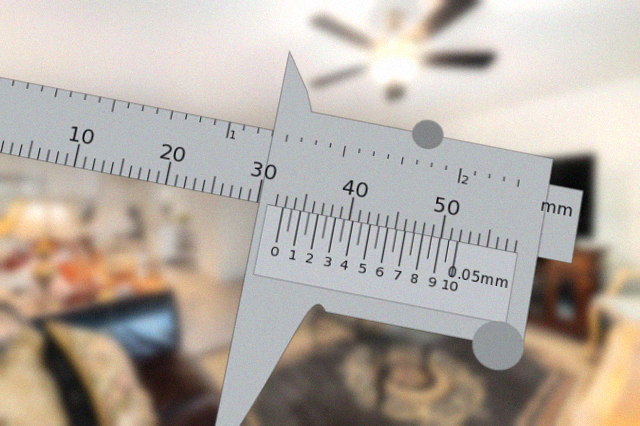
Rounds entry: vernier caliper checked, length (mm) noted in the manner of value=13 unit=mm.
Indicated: value=32.8 unit=mm
